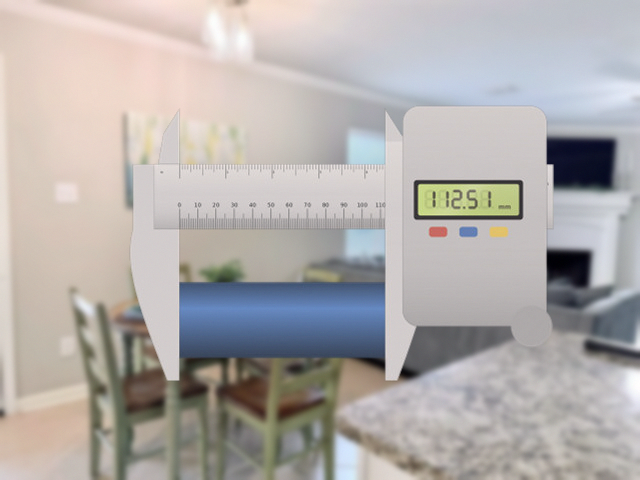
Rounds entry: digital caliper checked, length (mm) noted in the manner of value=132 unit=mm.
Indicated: value=112.51 unit=mm
